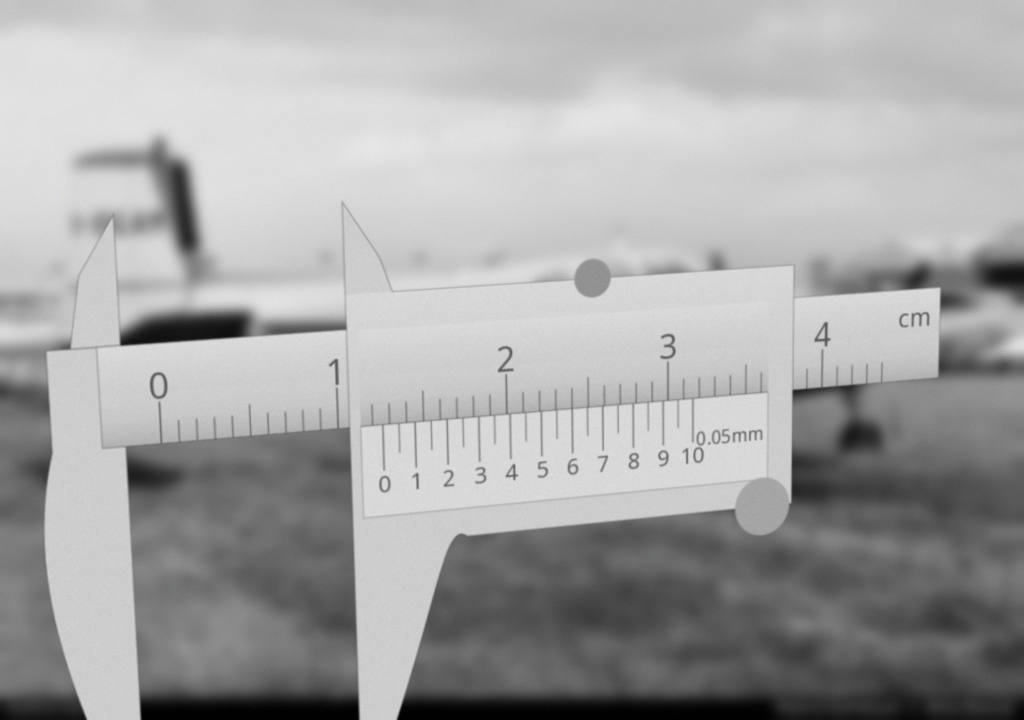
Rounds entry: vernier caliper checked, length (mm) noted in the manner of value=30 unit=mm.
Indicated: value=12.6 unit=mm
